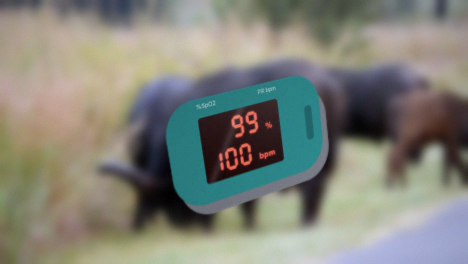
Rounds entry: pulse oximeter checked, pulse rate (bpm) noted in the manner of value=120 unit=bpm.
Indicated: value=100 unit=bpm
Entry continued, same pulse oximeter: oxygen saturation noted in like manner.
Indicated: value=99 unit=%
